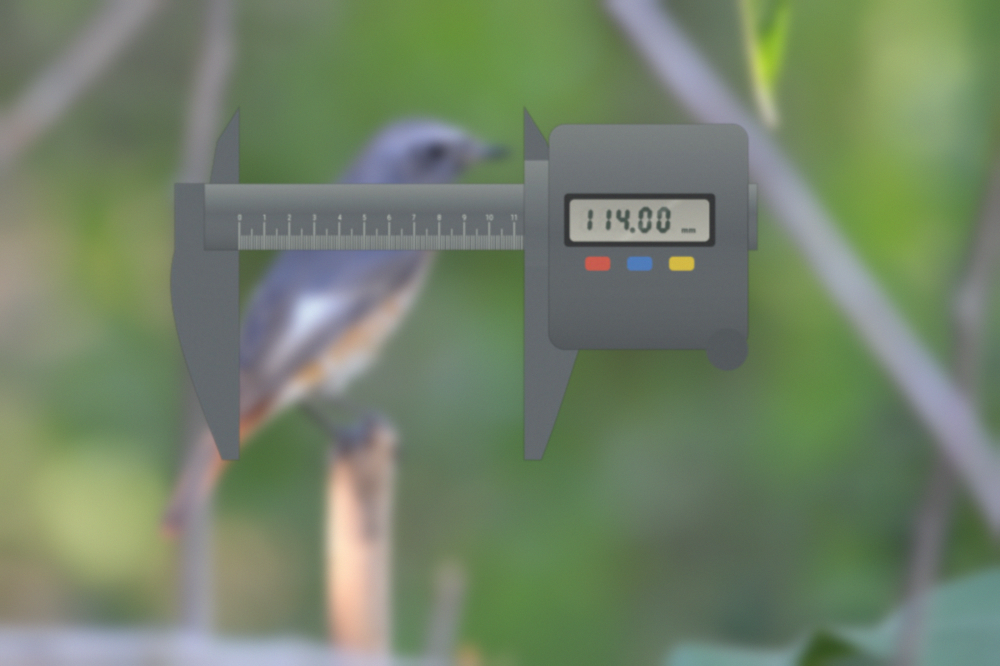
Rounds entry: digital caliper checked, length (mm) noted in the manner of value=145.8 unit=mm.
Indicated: value=114.00 unit=mm
